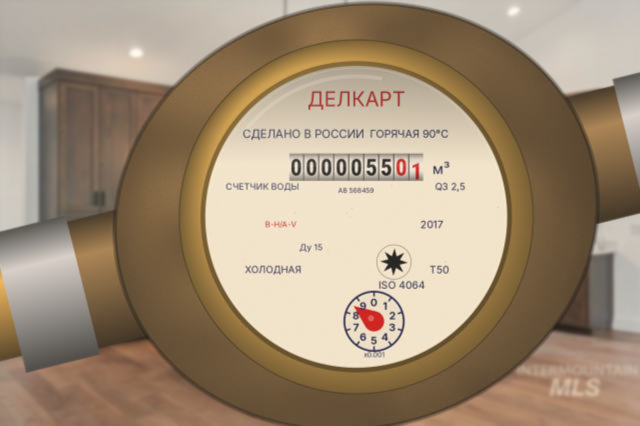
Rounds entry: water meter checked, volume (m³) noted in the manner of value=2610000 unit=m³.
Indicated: value=55.008 unit=m³
